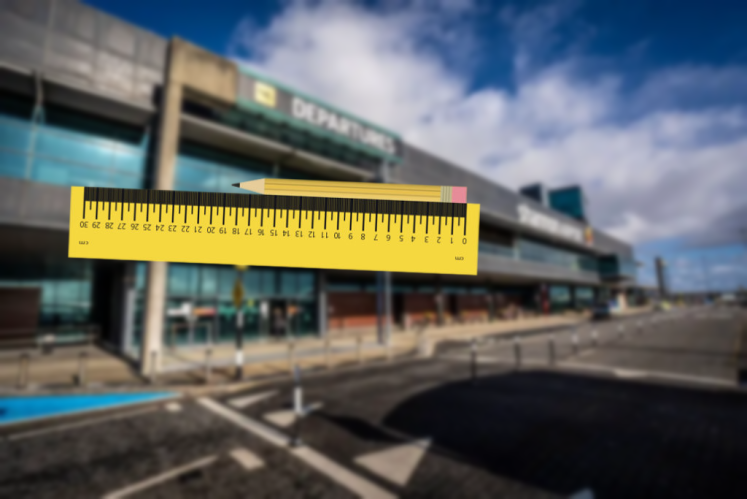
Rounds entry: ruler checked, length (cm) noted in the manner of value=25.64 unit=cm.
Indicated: value=18.5 unit=cm
